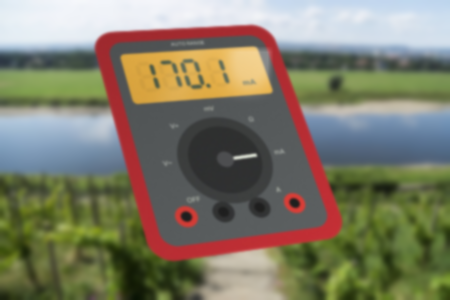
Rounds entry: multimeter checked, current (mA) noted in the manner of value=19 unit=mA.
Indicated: value=170.1 unit=mA
